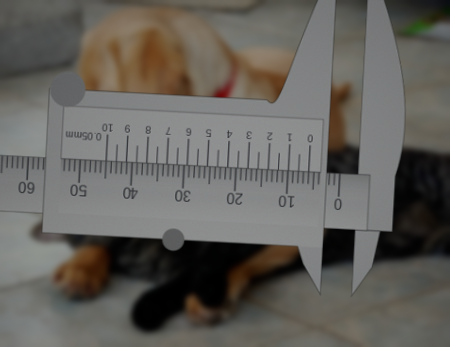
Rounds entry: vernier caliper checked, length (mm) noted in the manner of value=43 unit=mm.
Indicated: value=6.0 unit=mm
